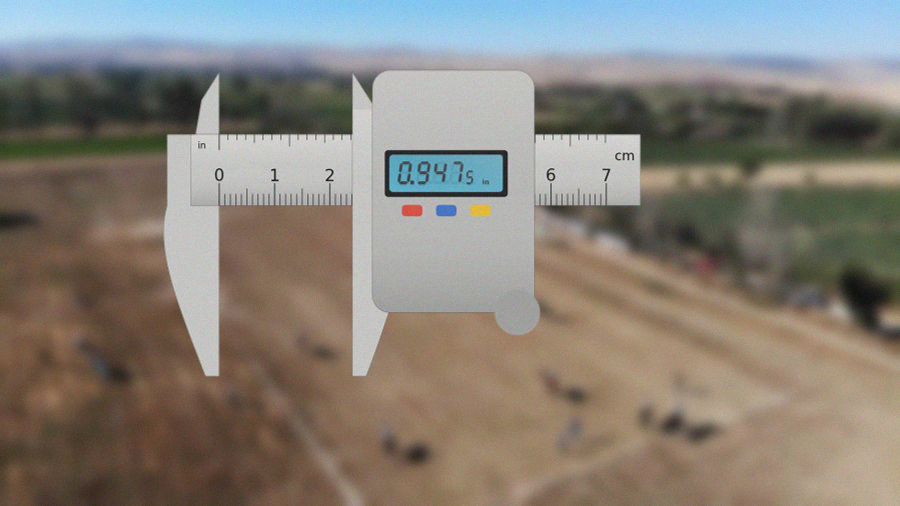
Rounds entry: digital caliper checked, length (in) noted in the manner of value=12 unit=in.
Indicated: value=0.9475 unit=in
